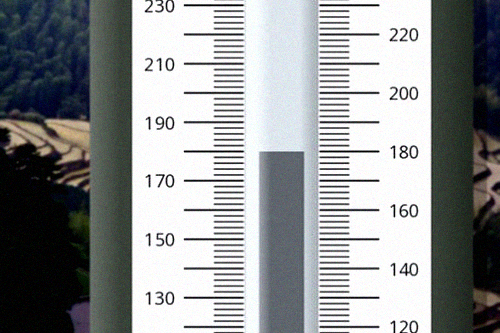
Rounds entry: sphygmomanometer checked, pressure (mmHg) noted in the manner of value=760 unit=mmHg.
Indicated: value=180 unit=mmHg
